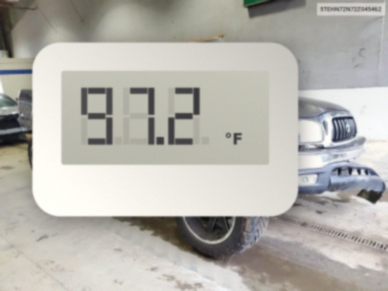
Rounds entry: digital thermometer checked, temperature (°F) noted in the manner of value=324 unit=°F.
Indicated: value=97.2 unit=°F
